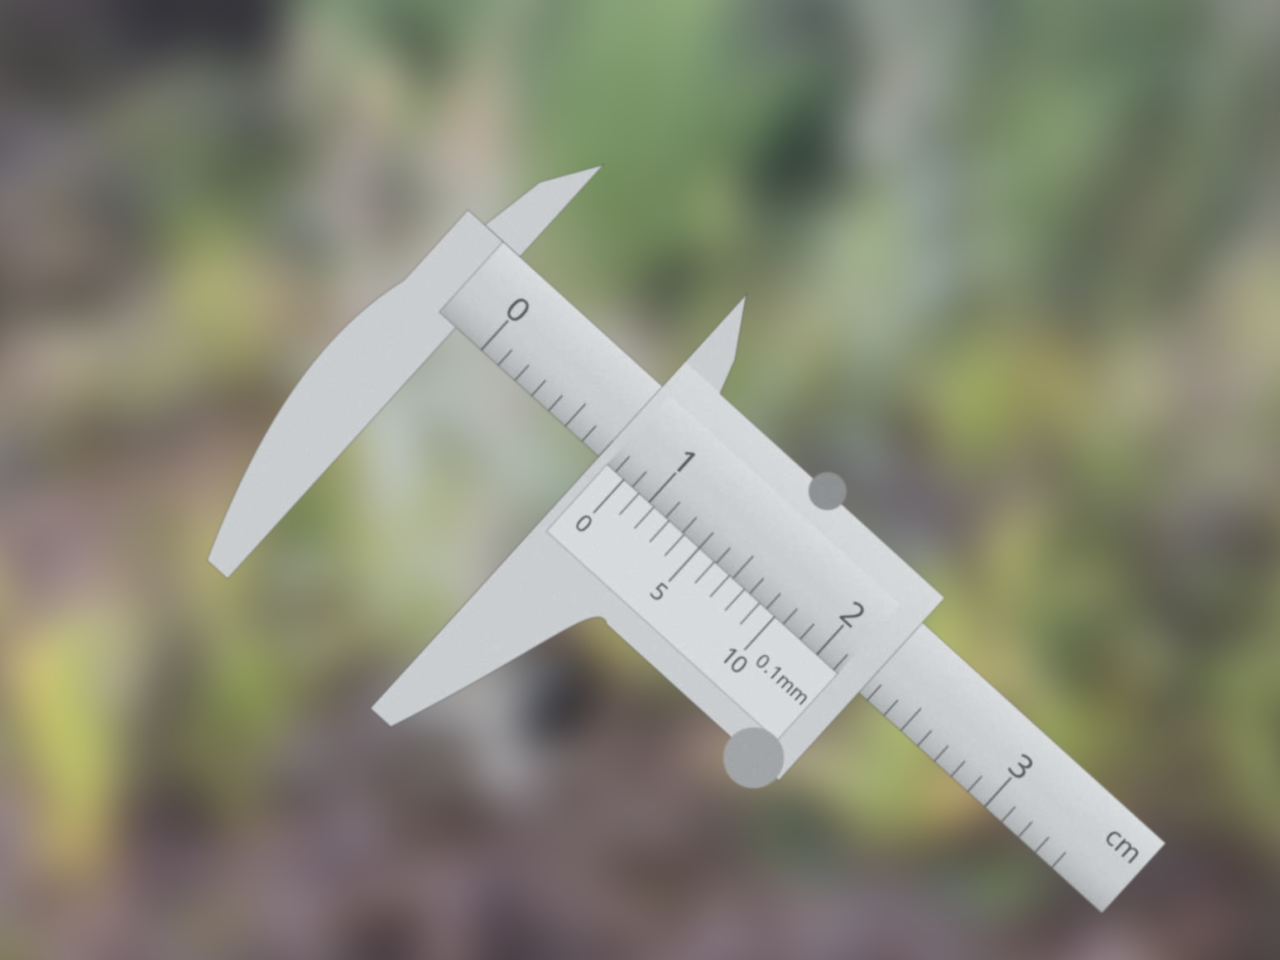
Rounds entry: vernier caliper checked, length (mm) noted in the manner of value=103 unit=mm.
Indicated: value=8.5 unit=mm
